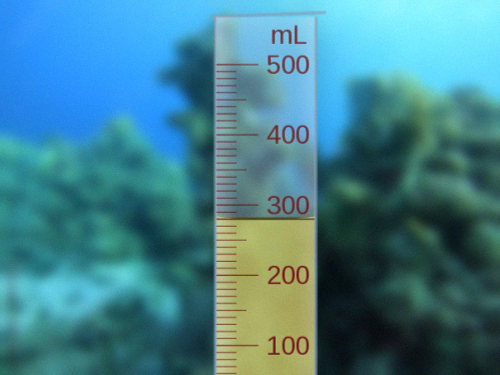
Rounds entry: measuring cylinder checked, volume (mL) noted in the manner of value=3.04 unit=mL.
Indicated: value=280 unit=mL
